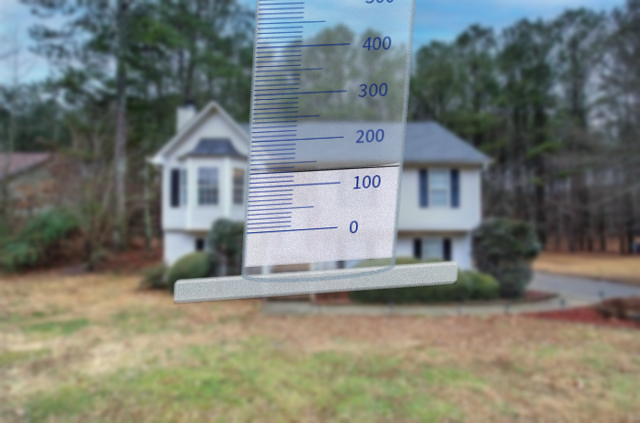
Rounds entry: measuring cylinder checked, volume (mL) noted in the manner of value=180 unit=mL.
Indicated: value=130 unit=mL
